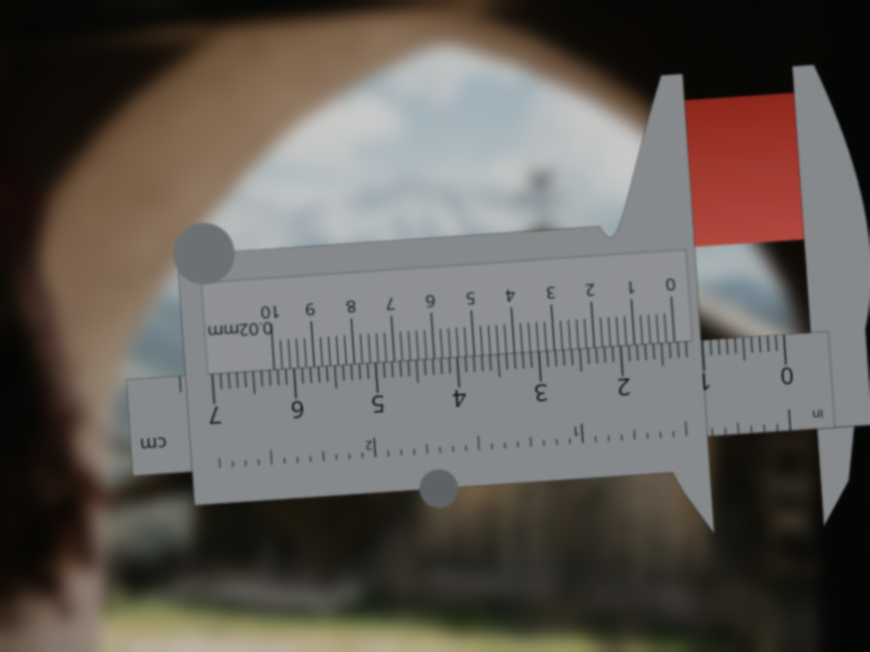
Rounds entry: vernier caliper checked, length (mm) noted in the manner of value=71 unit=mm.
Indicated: value=13.4 unit=mm
